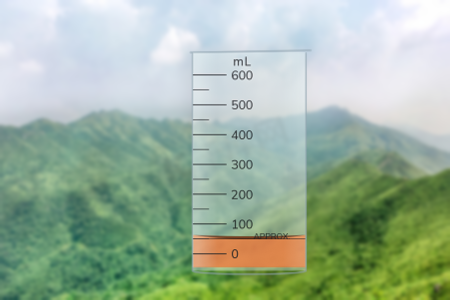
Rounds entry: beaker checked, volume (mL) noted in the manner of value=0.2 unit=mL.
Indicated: value=50 unit=mL
